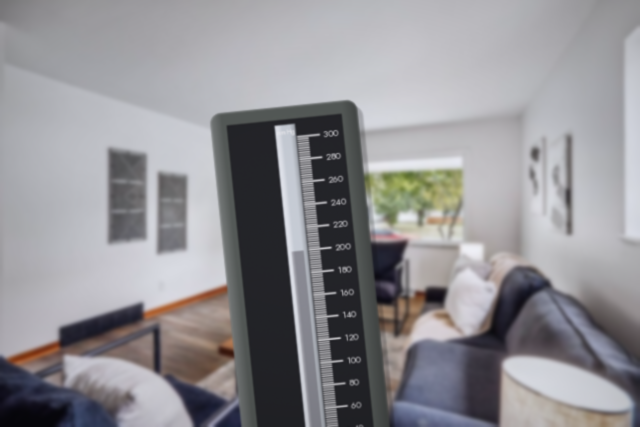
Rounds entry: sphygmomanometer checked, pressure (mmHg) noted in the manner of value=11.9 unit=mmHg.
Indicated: value=200 unit=mmHg
